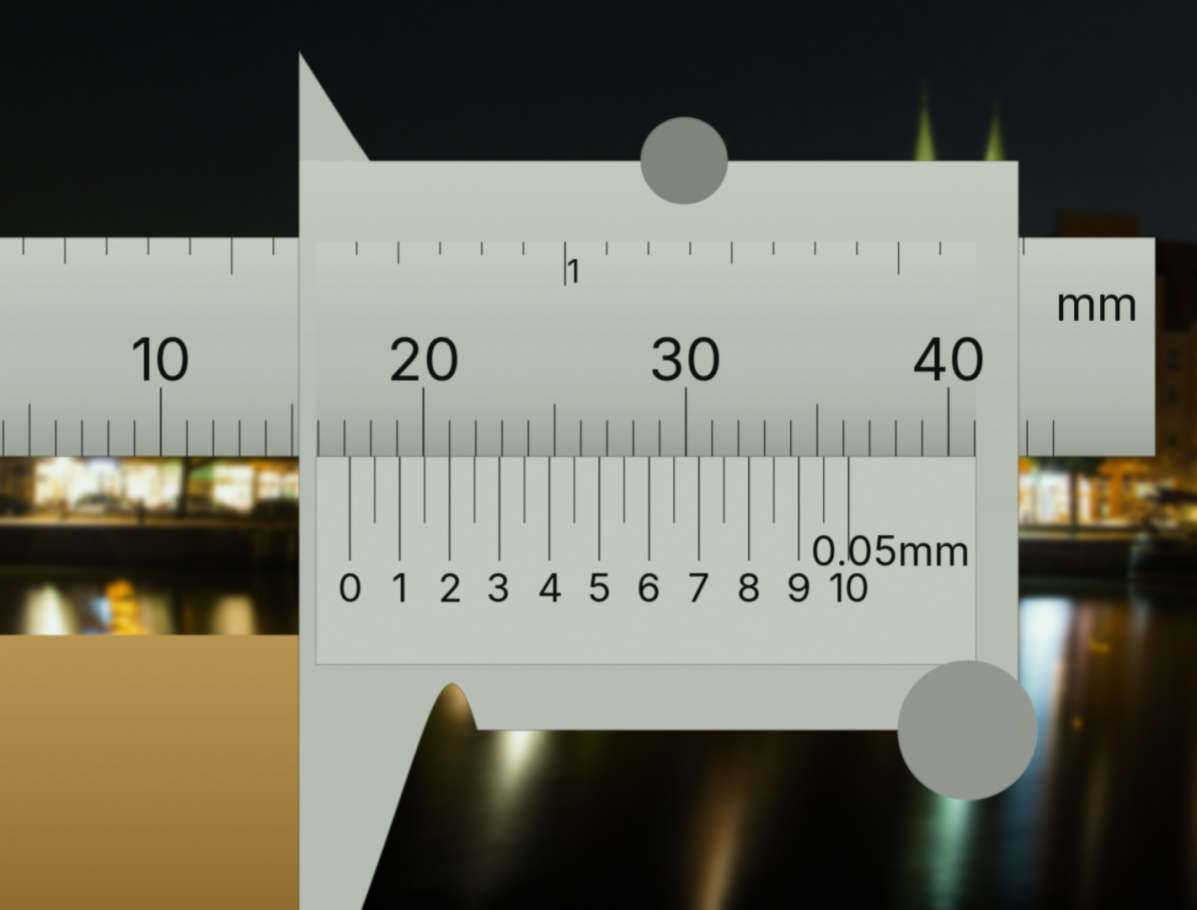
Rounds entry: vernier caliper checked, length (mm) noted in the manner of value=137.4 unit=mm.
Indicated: value=17.20 unit=mm
